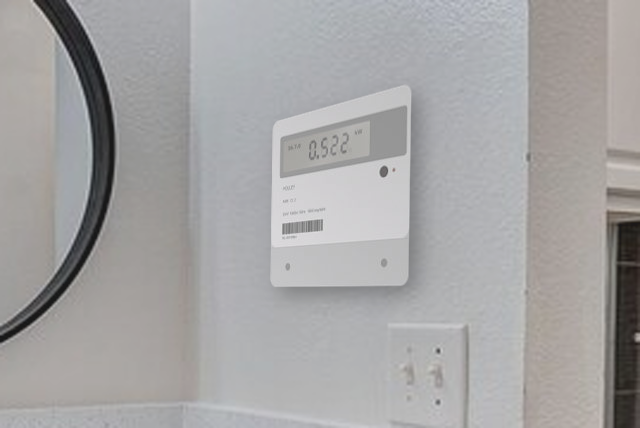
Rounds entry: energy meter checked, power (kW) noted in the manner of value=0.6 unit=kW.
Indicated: value=0.522 unit=kW
